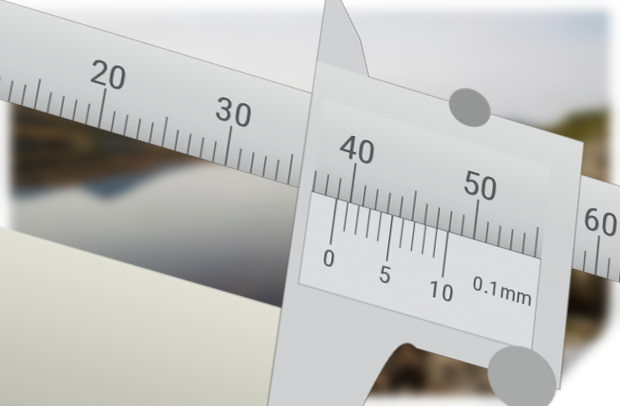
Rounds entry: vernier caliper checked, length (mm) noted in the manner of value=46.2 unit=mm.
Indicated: value=38.9 unit=mm
